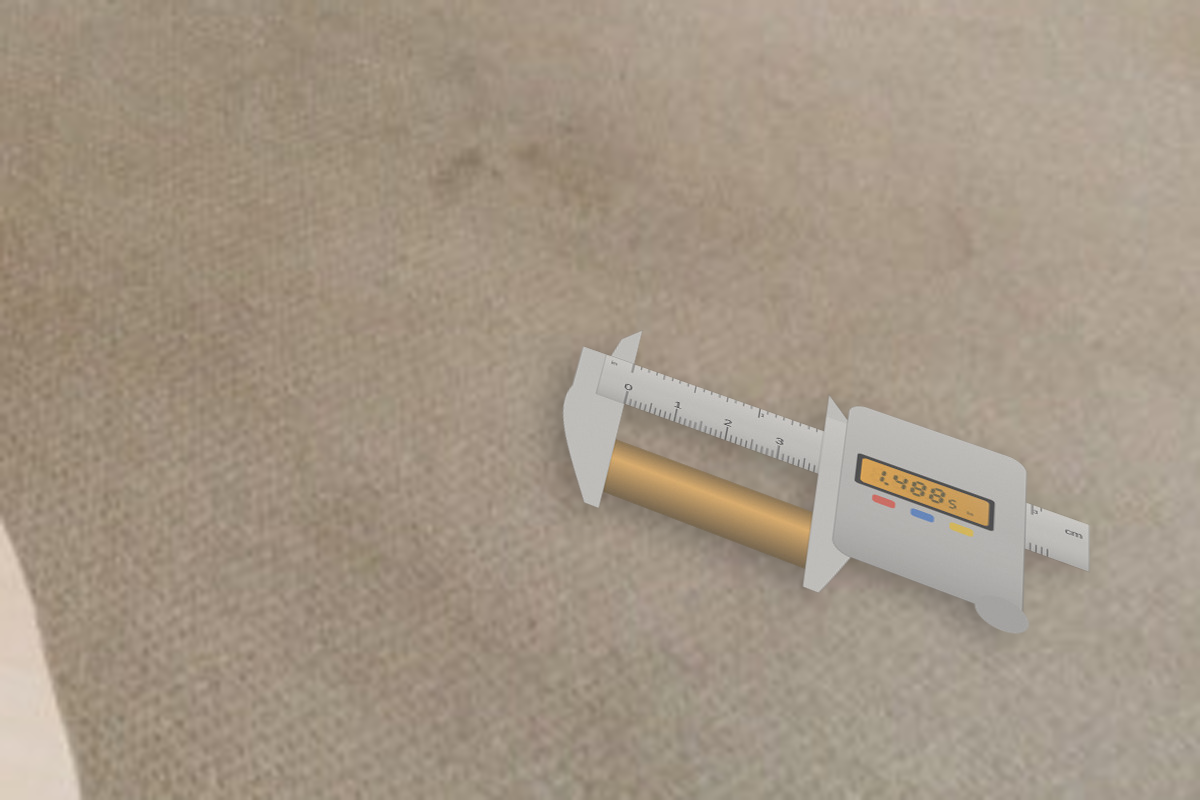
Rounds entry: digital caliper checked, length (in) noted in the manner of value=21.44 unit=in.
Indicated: value=1.4885 unit=in
